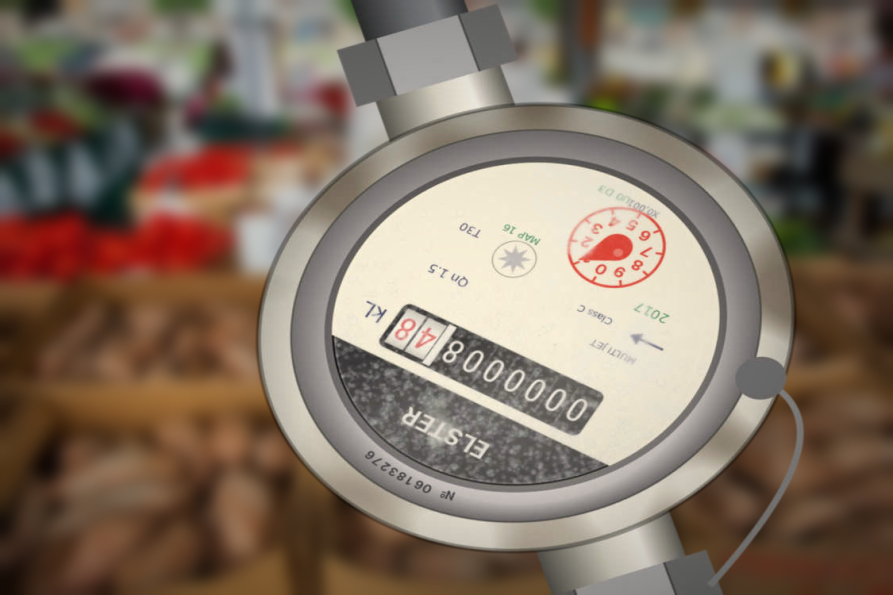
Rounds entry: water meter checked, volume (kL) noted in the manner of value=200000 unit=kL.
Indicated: value=8.481 unit=kL
